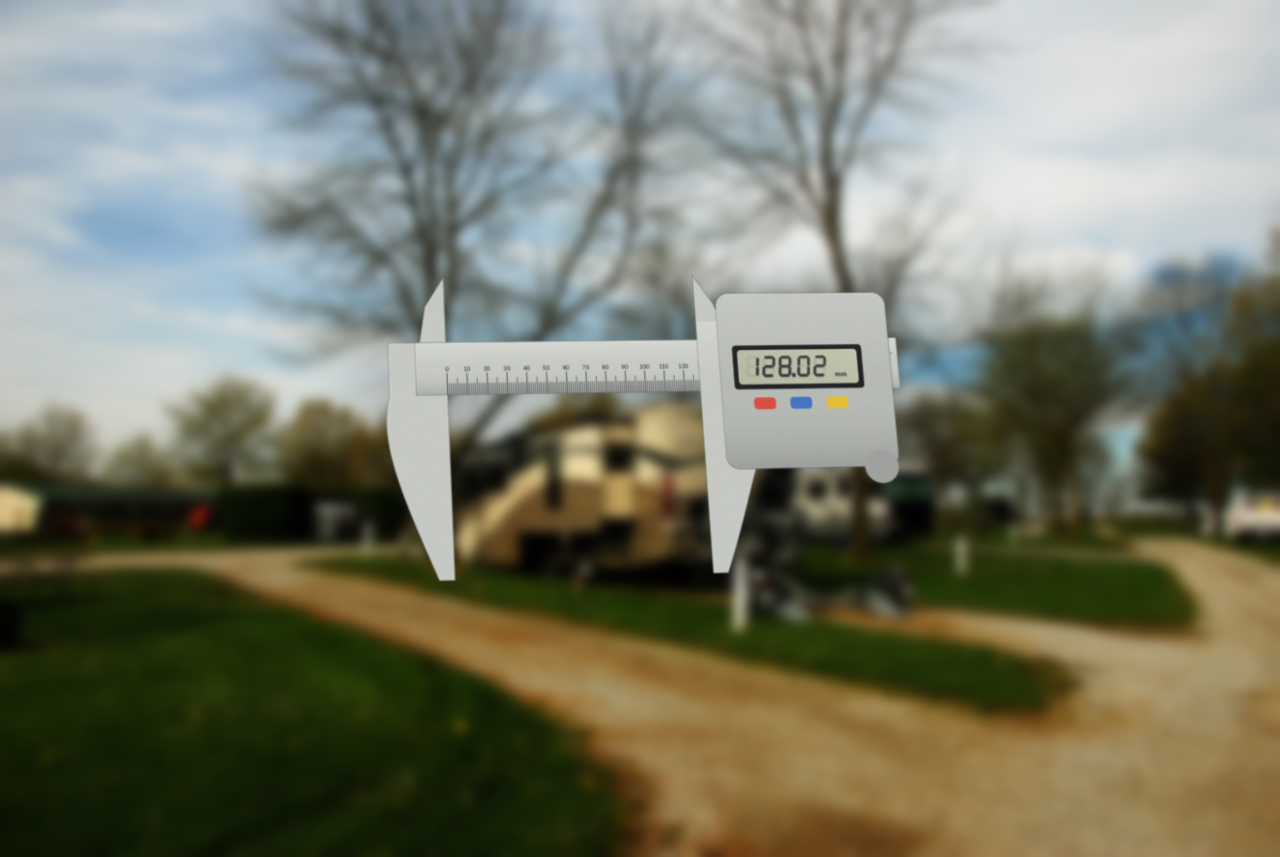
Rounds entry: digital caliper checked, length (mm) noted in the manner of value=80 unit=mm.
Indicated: value=128.02 unit=mm
